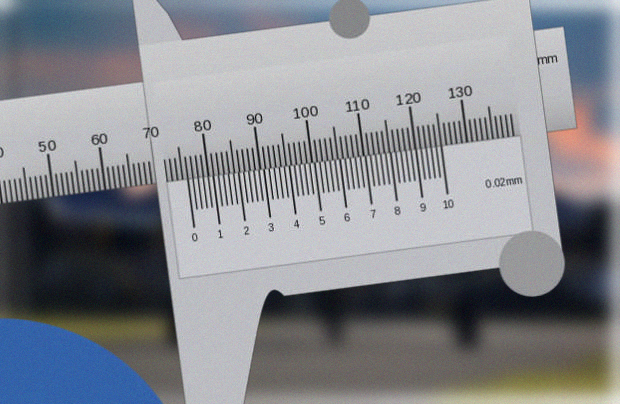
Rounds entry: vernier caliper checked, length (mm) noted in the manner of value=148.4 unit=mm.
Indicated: value=76.0 unit=mm
